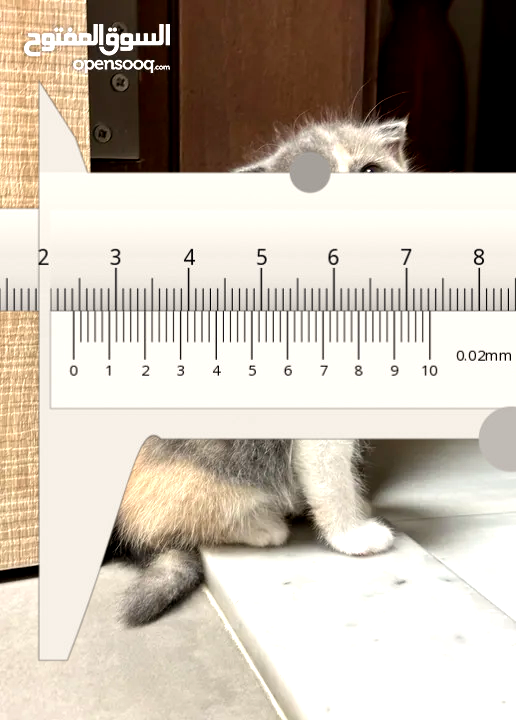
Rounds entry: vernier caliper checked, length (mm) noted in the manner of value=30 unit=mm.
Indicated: value=24.2 unit=mm
